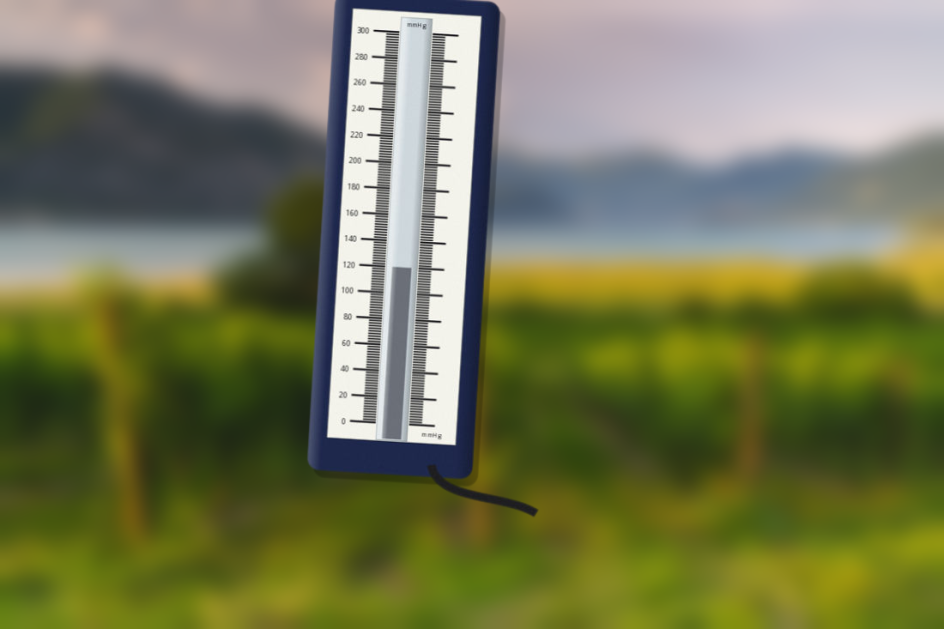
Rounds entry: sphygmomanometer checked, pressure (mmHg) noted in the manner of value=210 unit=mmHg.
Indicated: value=120 unit=mmHg
